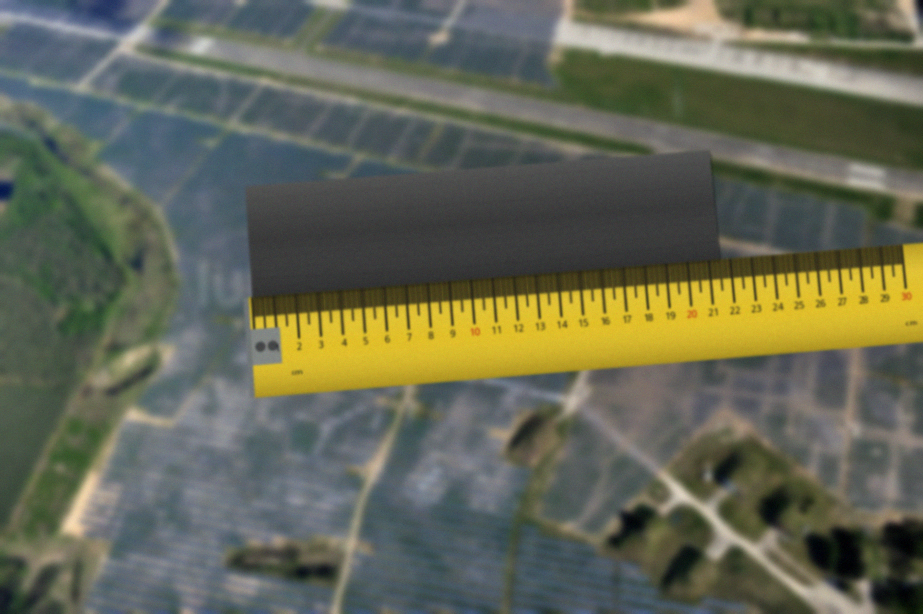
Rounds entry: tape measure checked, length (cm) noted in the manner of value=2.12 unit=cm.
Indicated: value=21.5 unit=cm
